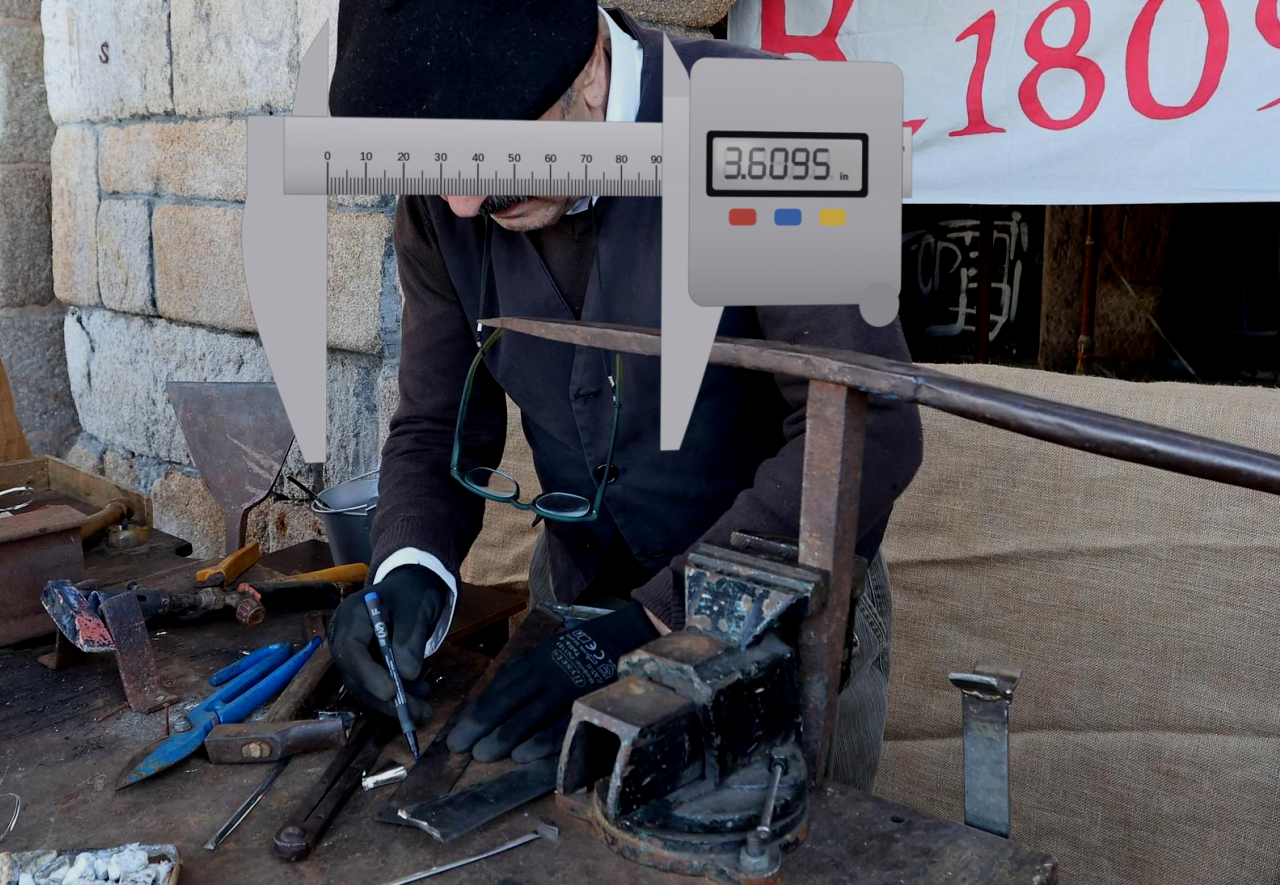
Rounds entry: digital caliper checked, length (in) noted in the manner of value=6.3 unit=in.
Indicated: value=3.6095 unit=in
